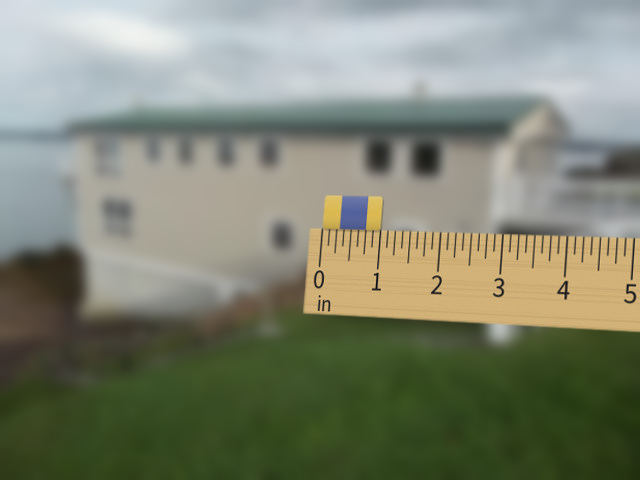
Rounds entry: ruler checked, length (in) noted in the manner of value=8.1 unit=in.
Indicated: value=1 unit=in
